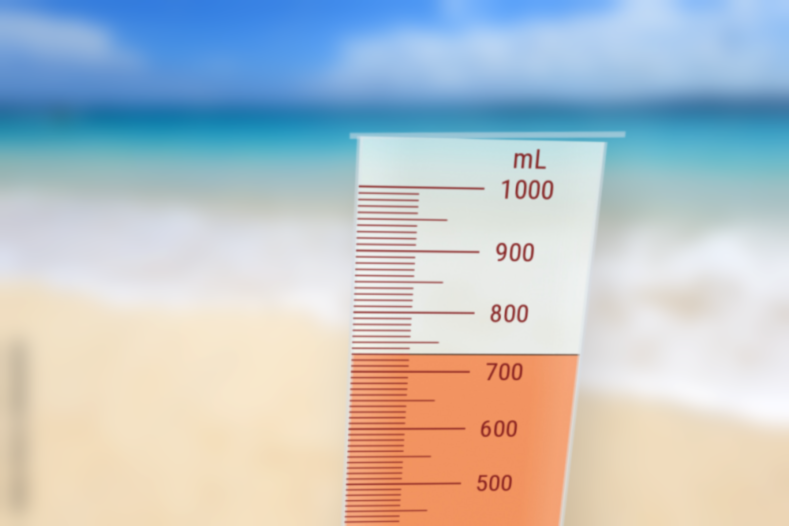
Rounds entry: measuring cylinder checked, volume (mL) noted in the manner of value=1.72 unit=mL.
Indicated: value=730 unit=mL
